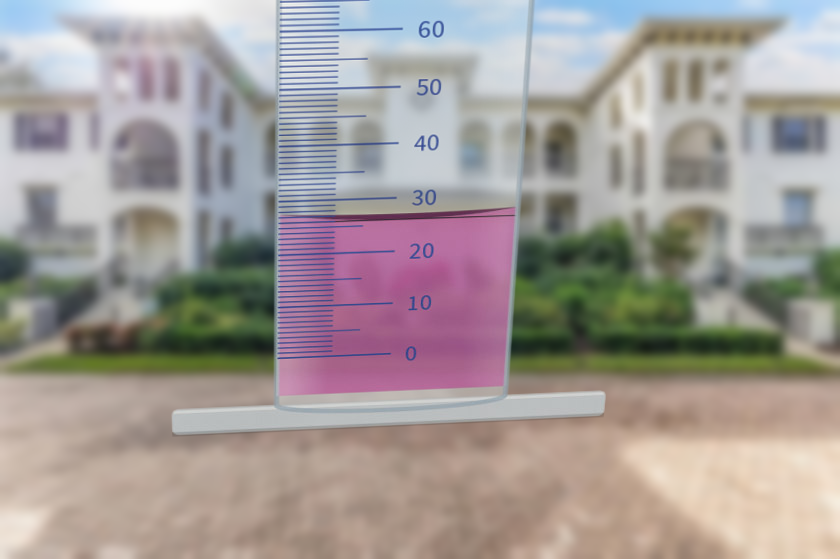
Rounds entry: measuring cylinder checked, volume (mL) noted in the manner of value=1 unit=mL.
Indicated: value=26 unit=mL
